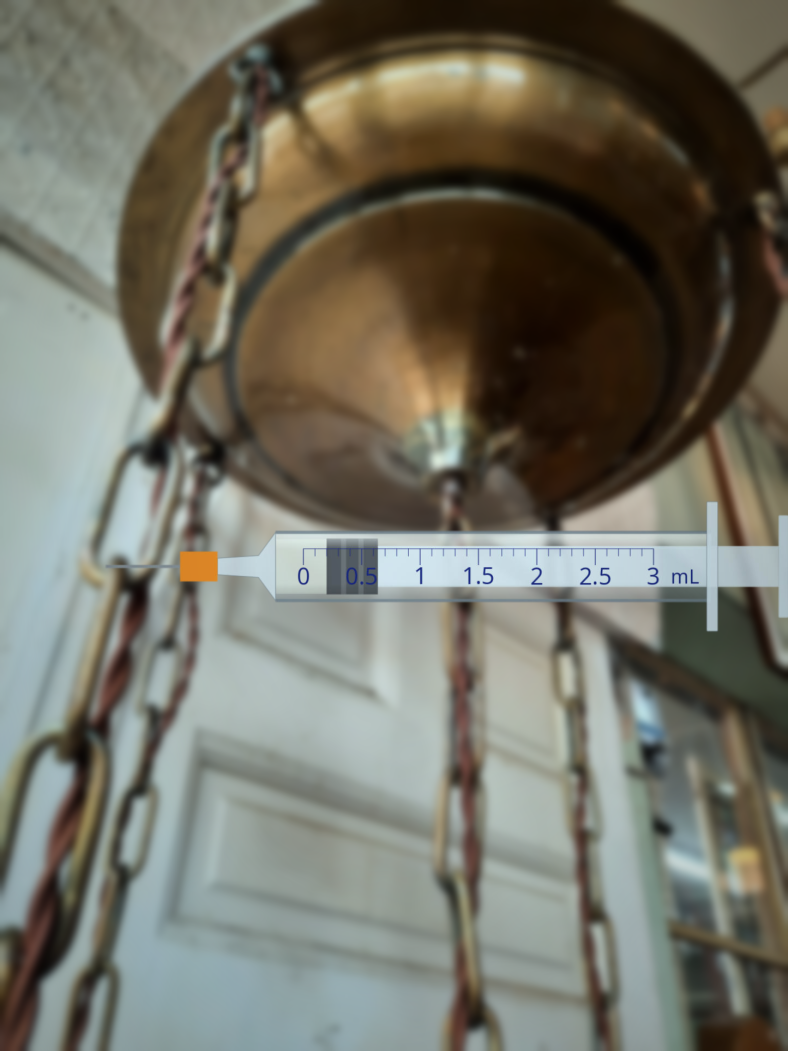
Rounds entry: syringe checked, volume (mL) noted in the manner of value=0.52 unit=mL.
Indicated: value=0.2 unit=mL
